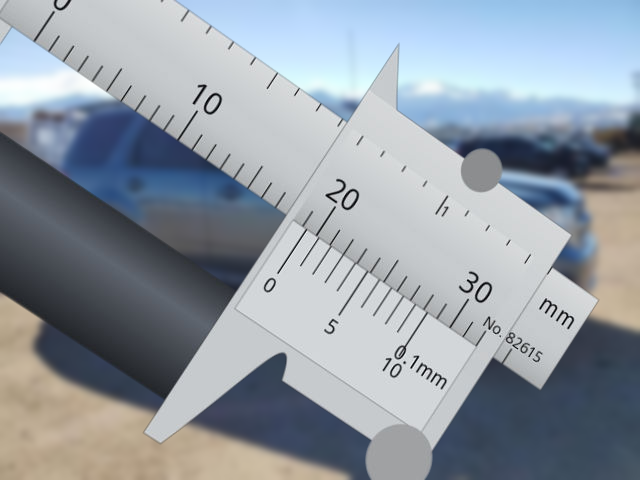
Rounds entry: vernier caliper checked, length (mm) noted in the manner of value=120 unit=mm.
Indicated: value=19.3 unit=mm
